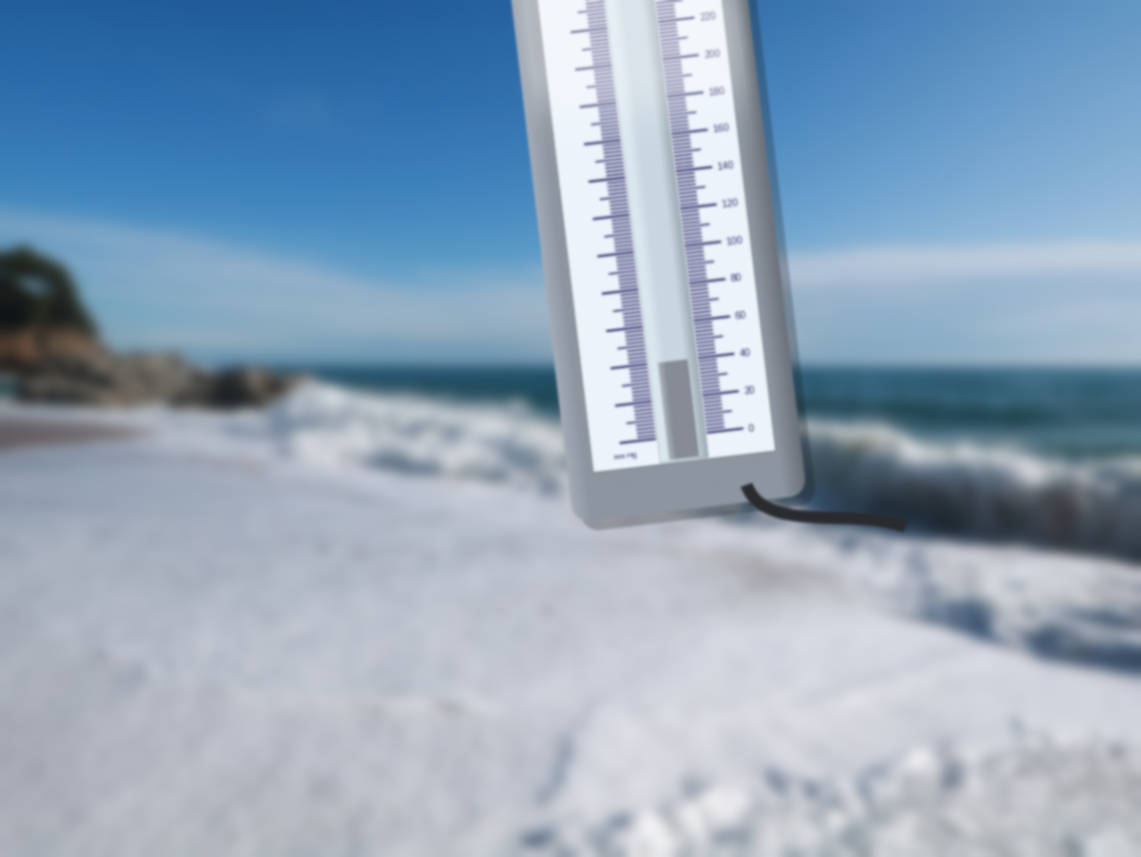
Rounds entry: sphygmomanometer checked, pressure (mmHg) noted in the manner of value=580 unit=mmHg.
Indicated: value=40 unit=mmHg
